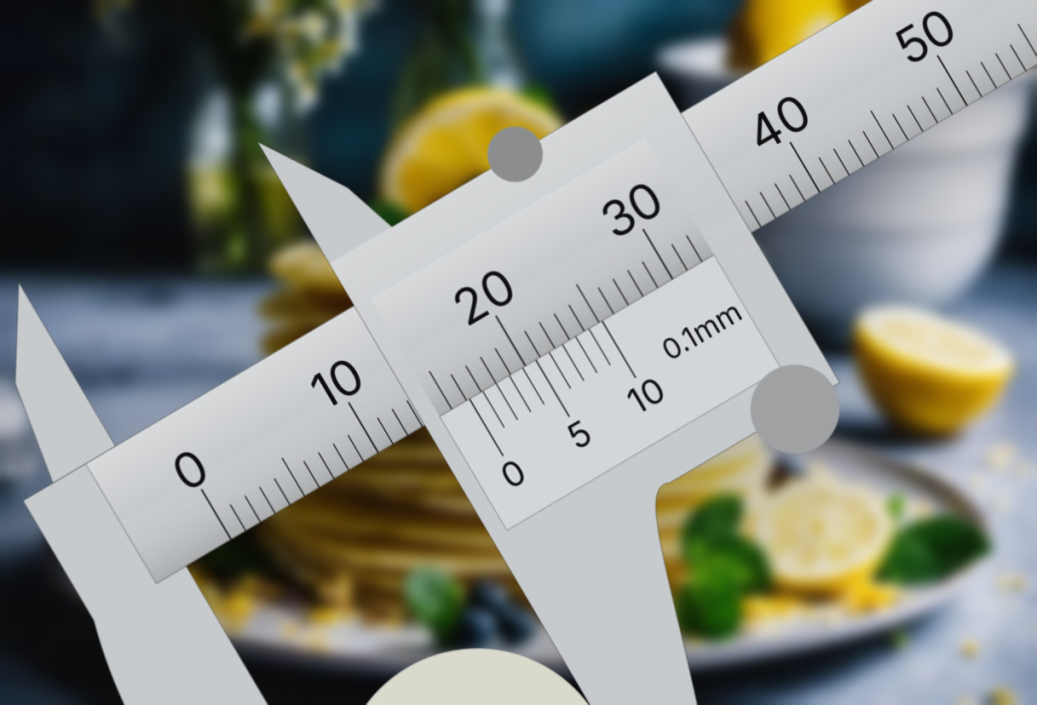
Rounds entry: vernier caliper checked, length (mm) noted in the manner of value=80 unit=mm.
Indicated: value=16.2 unit=mm
